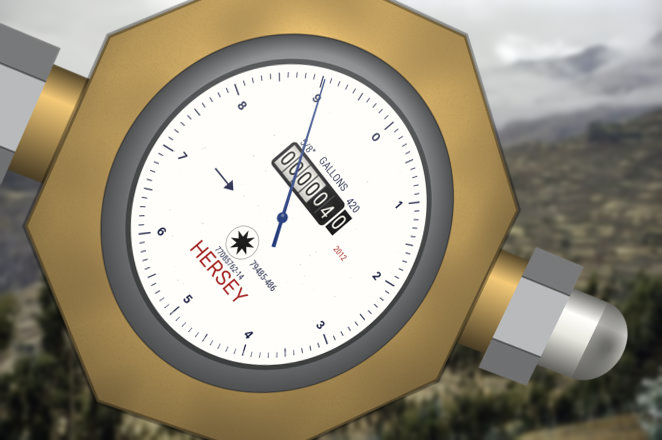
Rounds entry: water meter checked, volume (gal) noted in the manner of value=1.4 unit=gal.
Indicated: value=39.0 unit=gal
